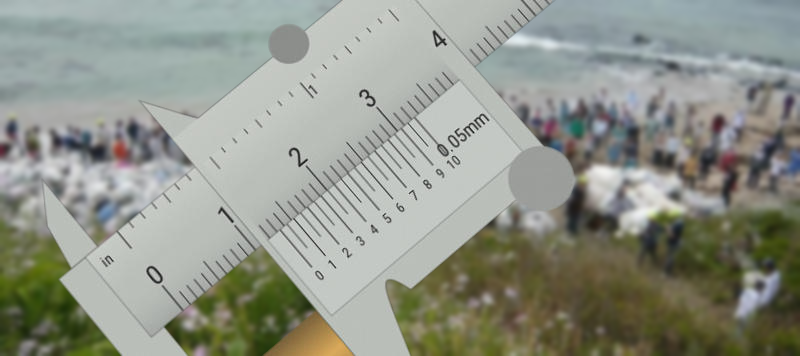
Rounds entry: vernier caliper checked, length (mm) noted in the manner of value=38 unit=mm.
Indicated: value=13.4 unit=mm
